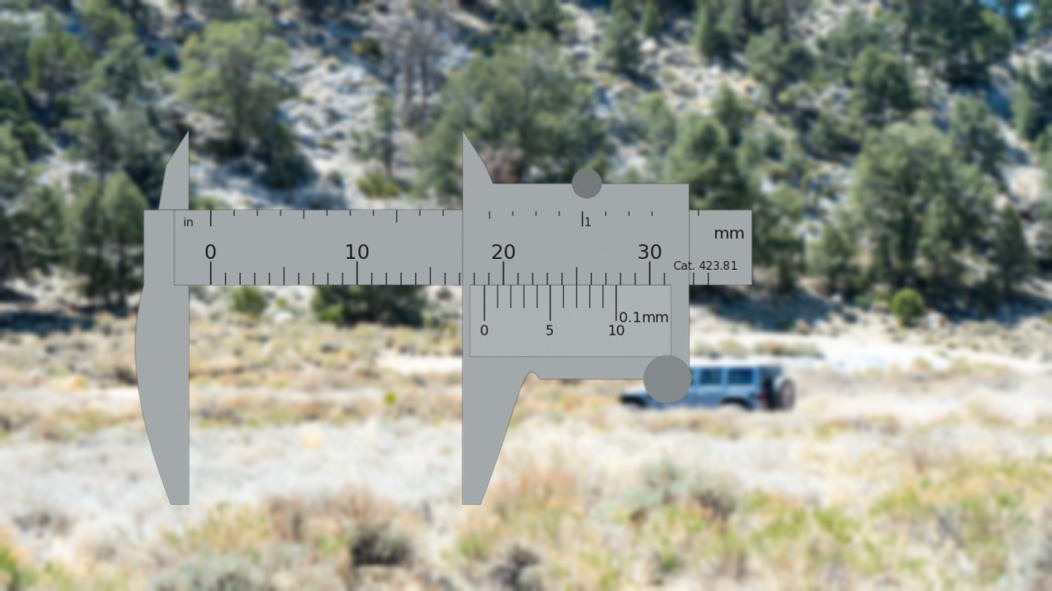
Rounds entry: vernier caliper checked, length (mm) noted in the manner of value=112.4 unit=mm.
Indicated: value=18.7 unit=mm
